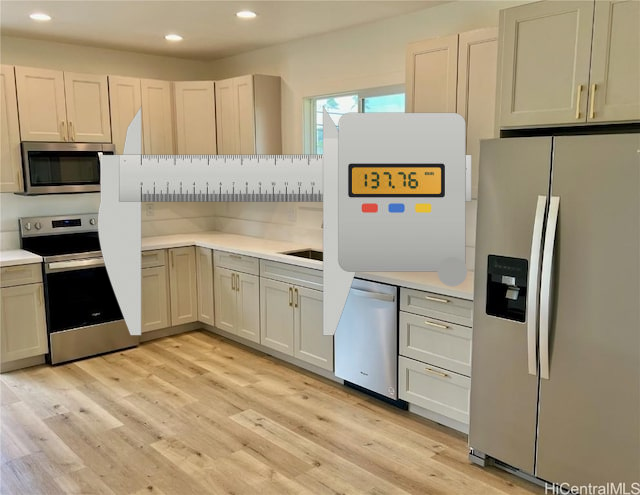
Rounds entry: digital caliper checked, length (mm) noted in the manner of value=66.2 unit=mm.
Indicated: value=137.76 unit=mm
